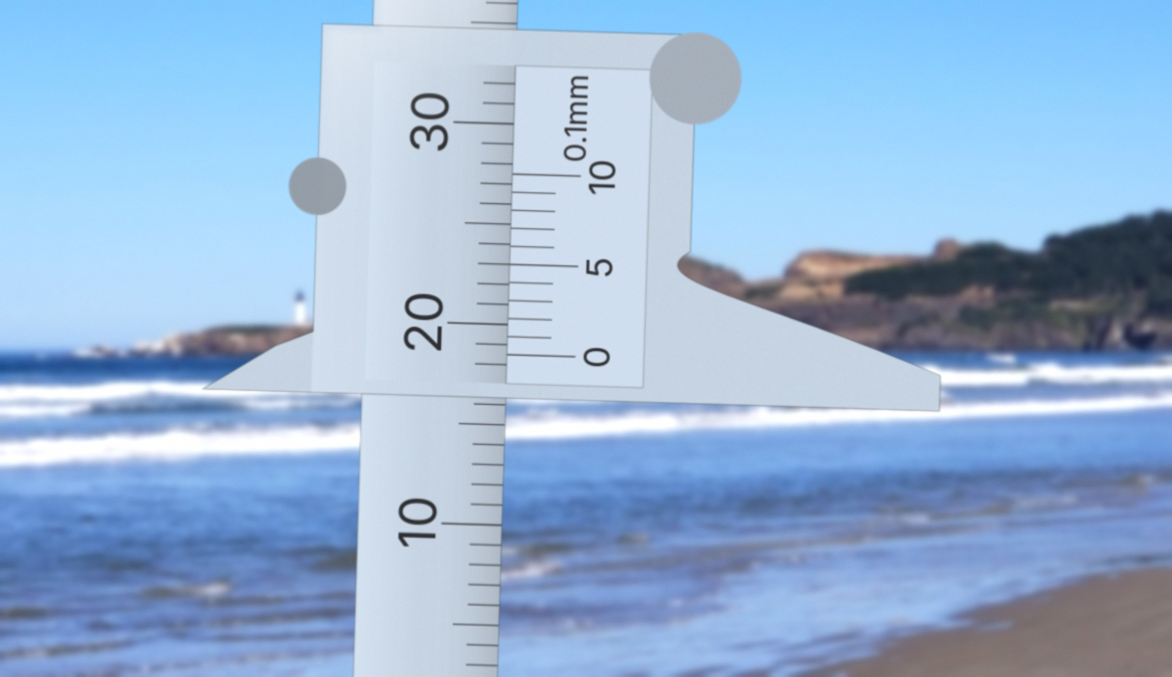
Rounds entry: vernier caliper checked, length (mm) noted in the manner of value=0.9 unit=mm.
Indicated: value=18.5 unit=mm
